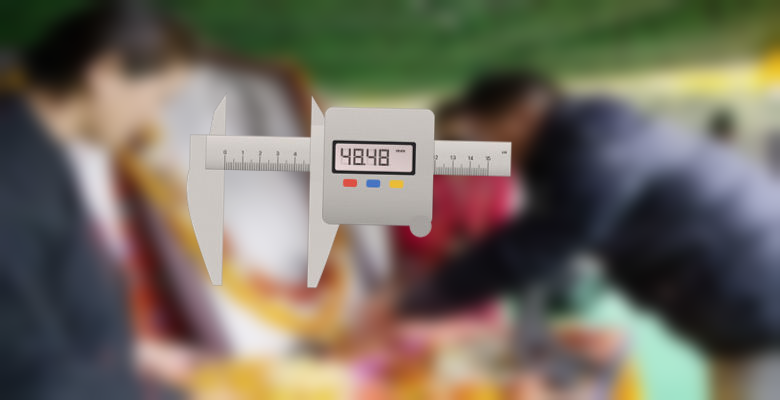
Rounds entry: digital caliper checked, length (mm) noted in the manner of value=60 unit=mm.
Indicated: value=48.48 unit=mm
